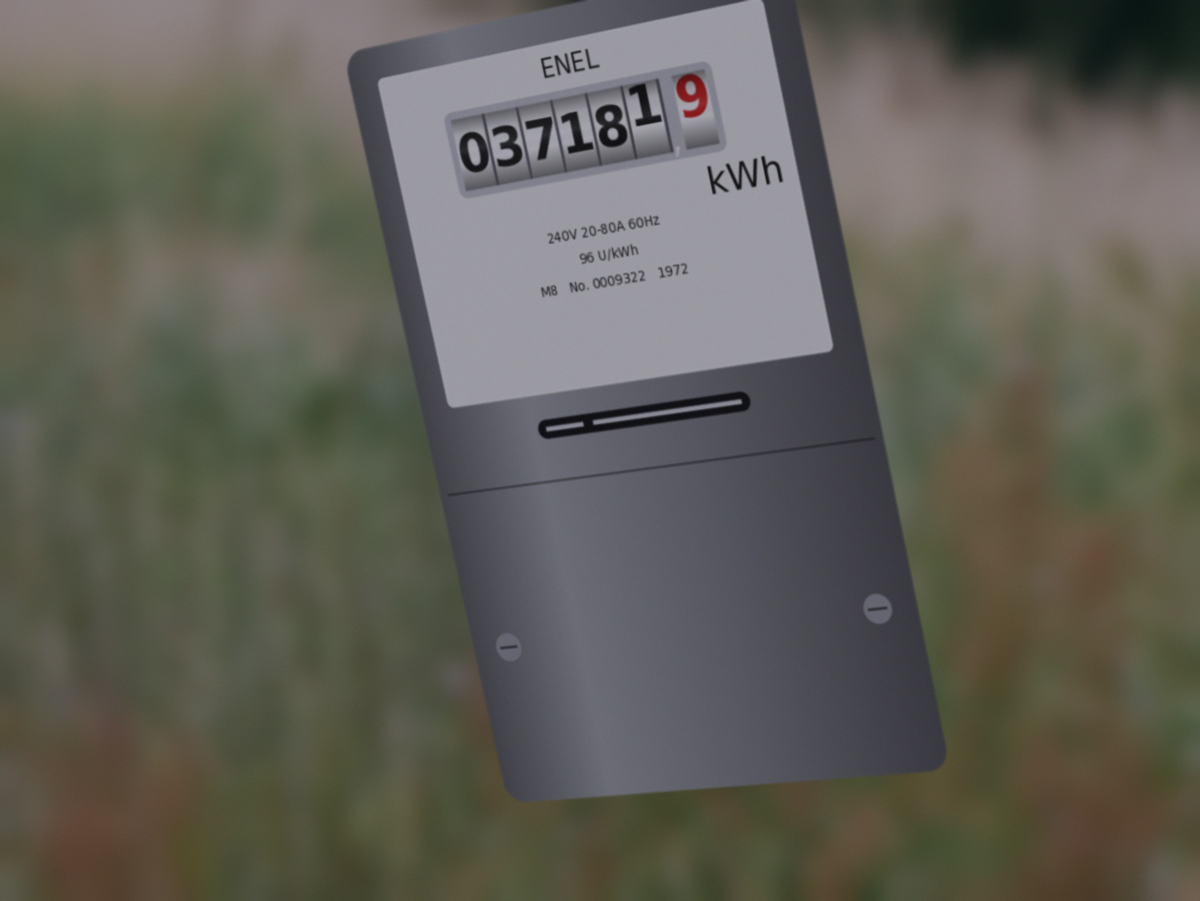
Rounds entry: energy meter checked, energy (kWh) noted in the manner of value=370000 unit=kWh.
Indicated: value=37181.9 unit=kWh
